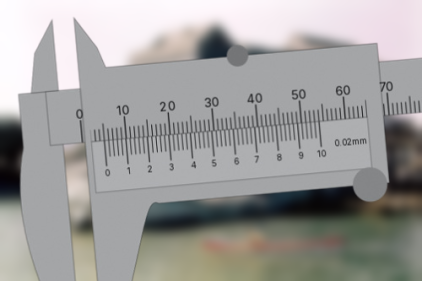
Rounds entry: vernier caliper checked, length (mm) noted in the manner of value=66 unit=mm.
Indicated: value=5.0 unit=mm
